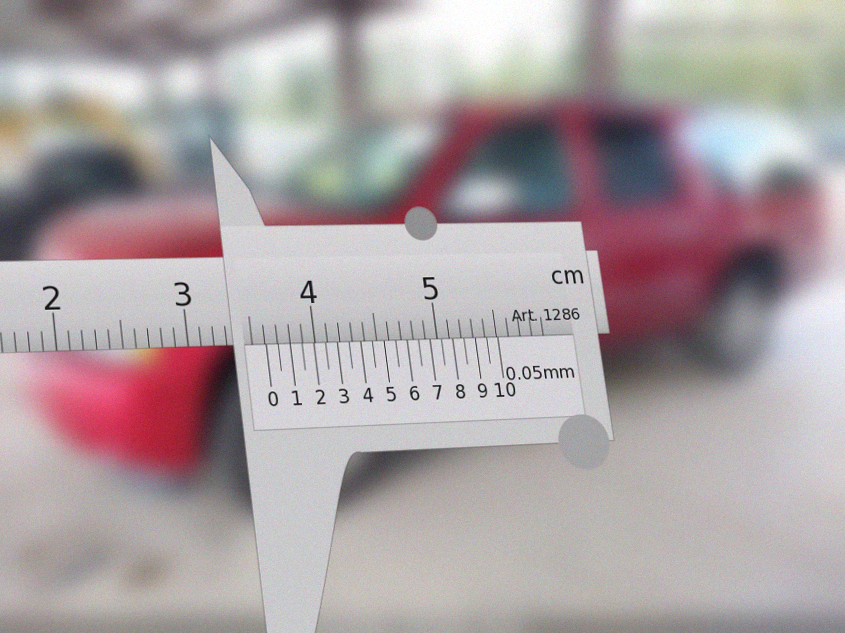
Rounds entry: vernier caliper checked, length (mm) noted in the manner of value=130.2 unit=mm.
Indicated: value=36.1 unit=mm
